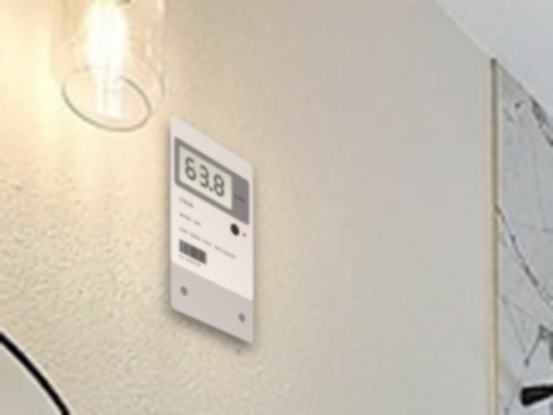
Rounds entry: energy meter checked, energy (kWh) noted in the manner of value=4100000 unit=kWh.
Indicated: value=63.8 unit=kWh
